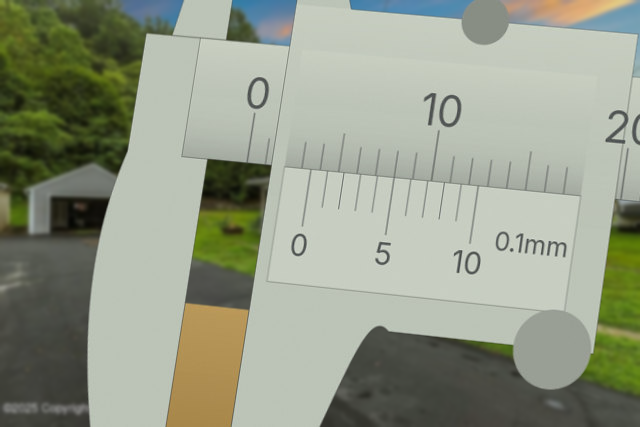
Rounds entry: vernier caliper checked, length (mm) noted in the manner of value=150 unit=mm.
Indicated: value=3.5 unit=mm
